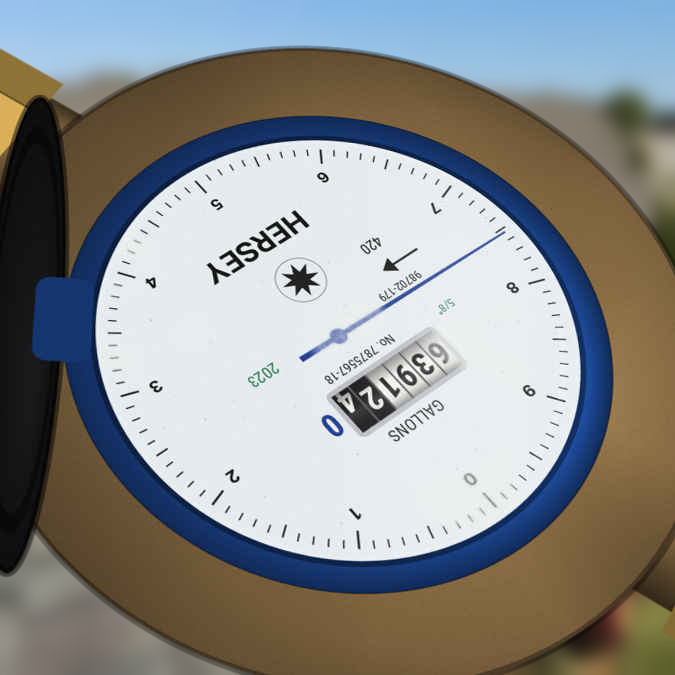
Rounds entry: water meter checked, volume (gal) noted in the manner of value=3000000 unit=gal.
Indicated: value=6391237.5 unit=gal
